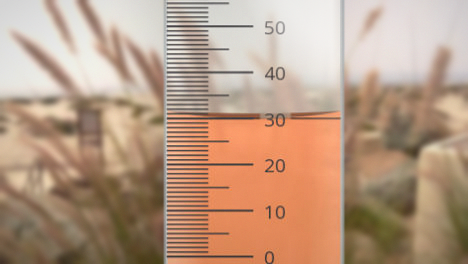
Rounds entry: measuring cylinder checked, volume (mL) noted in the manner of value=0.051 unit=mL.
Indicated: value=30 unit=mL
